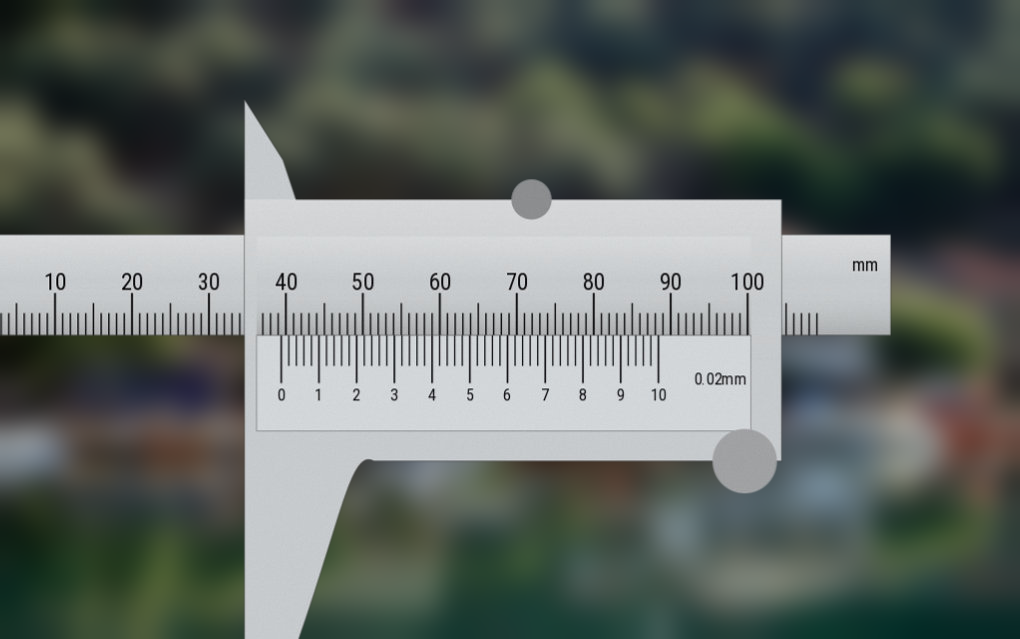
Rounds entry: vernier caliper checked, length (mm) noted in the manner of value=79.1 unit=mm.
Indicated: value=39.4 unit=mm
